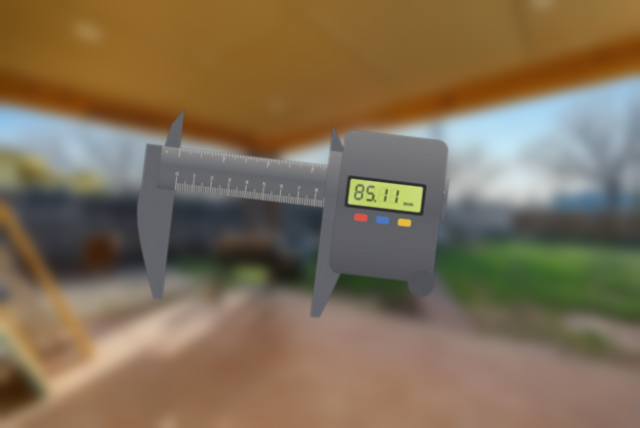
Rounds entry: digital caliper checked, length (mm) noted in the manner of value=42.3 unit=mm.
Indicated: value=85.11 unit=mm
